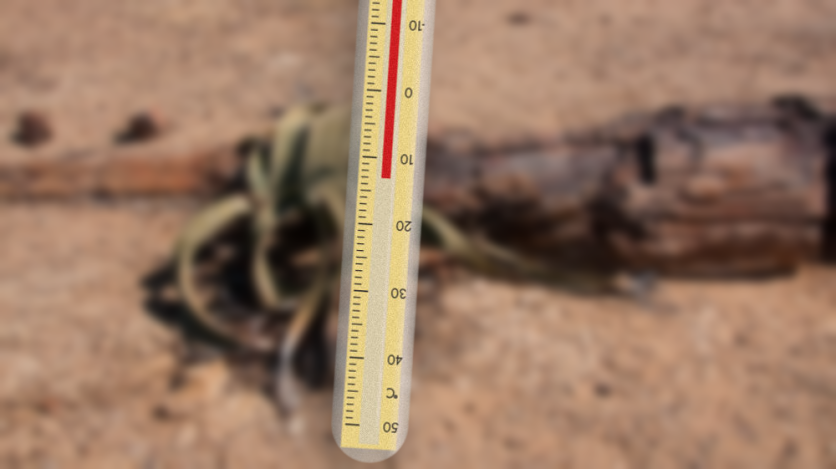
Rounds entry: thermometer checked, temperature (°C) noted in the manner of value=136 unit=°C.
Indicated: value=13 unit=°C
